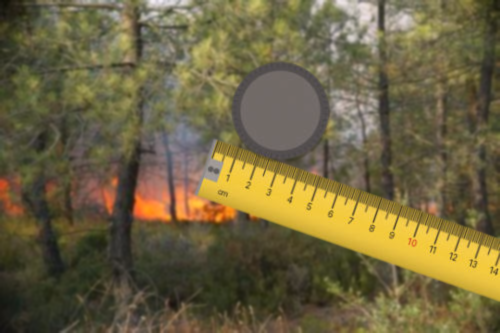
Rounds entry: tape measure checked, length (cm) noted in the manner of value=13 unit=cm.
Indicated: value=4.5 unit=cm
